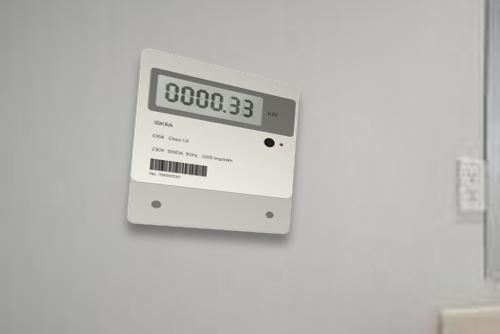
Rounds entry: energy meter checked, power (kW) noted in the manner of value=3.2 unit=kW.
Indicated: value=0.33 unit=kW
